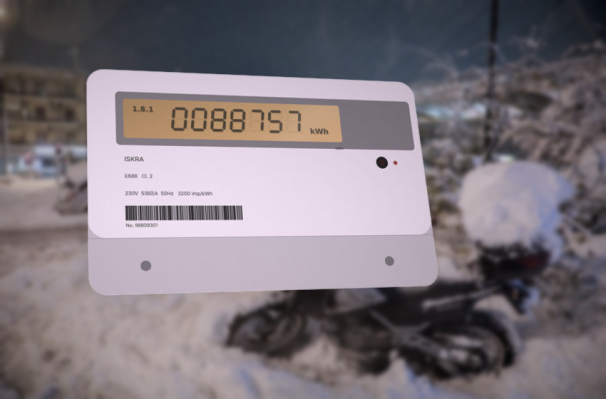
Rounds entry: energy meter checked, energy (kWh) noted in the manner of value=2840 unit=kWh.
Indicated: value=88757 unit=kWh
